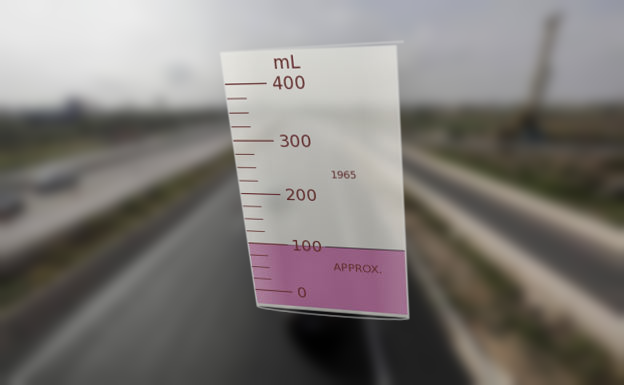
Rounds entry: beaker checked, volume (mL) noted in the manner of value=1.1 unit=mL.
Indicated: value=100 unit=mL
